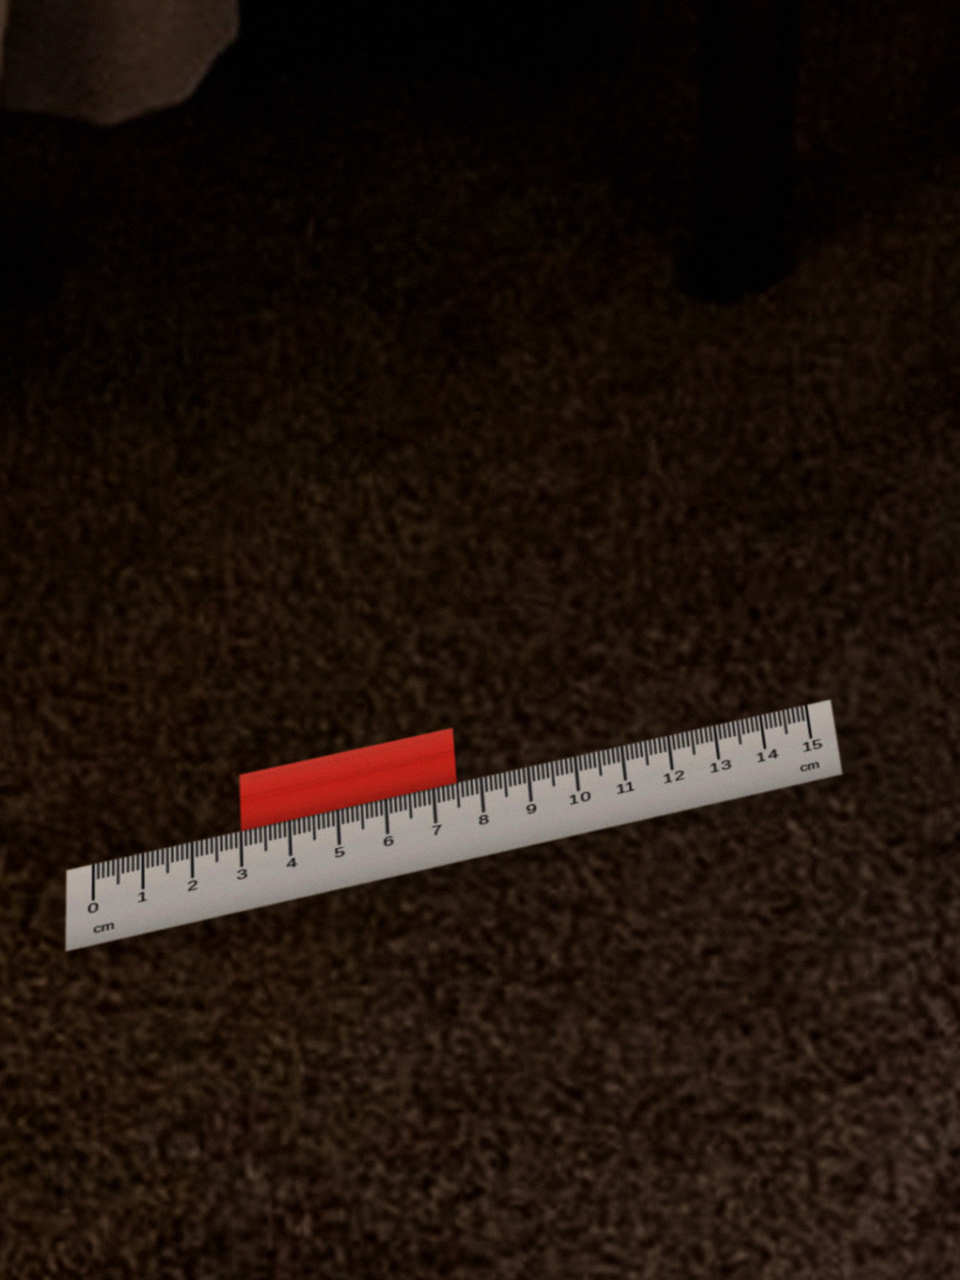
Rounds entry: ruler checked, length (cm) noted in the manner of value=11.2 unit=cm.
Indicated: value=4.5 unit=cm
